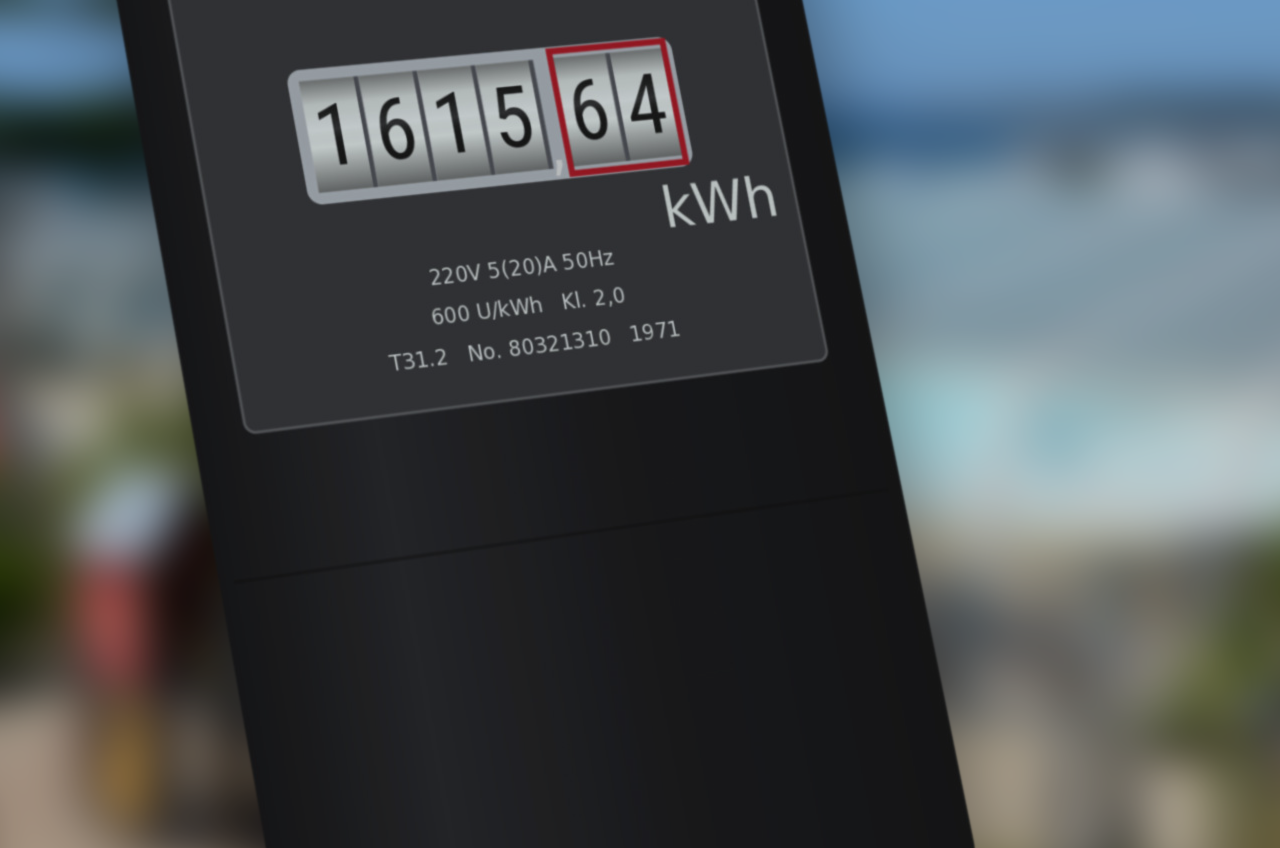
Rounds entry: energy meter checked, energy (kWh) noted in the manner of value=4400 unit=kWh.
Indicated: value=1615.64 unit=kWh
